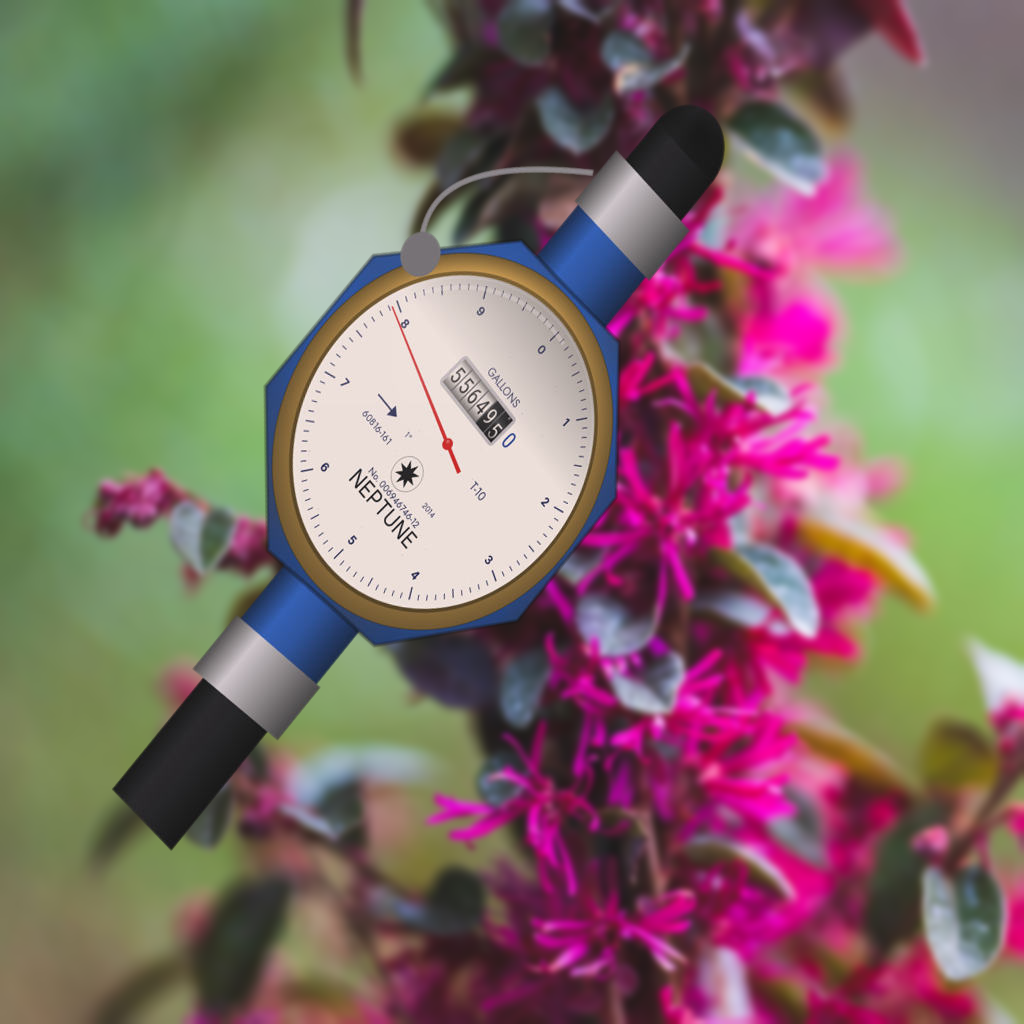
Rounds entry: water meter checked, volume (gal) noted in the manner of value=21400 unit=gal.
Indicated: value=5564947.9 unit=gal
